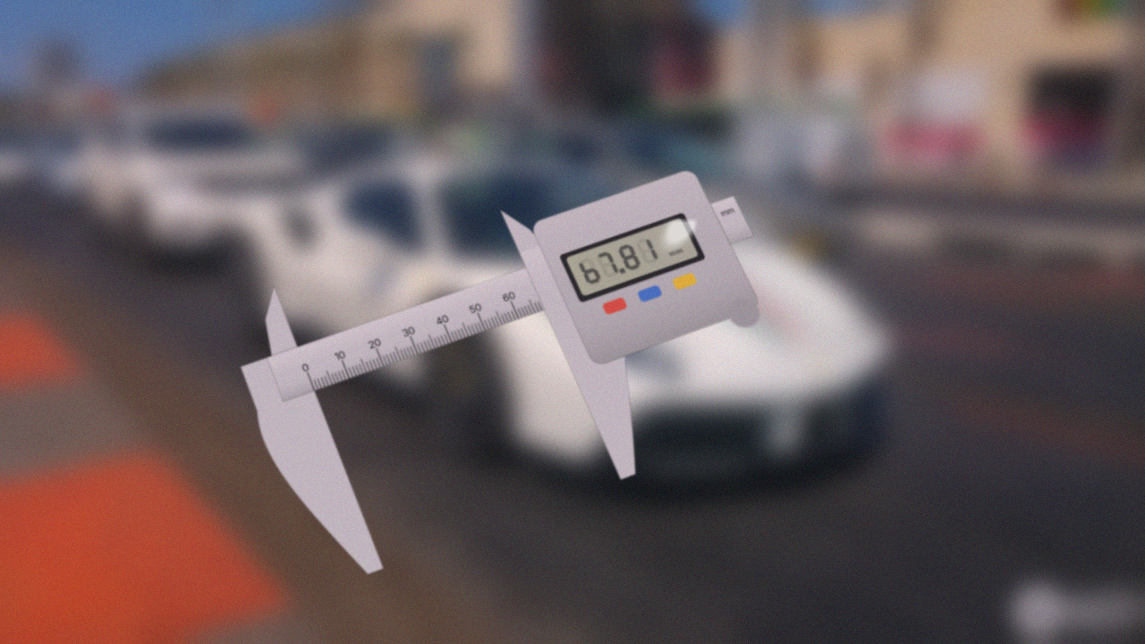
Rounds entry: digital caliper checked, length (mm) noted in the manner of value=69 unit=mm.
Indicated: value=67.81 unit=mm
